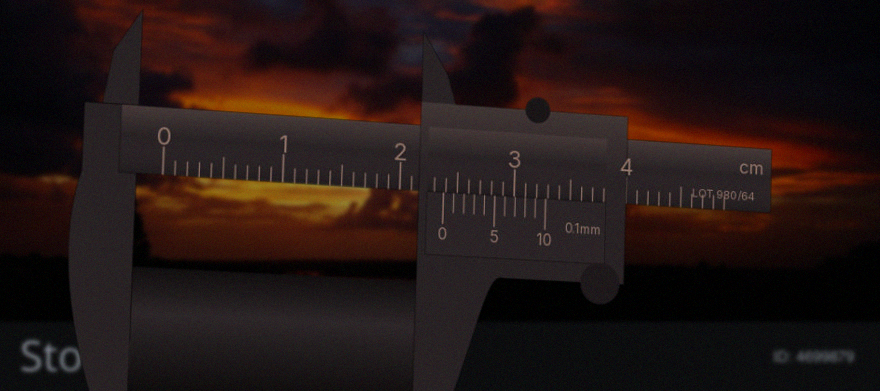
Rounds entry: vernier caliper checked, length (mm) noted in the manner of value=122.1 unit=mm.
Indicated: value=23.8 unit=mm
